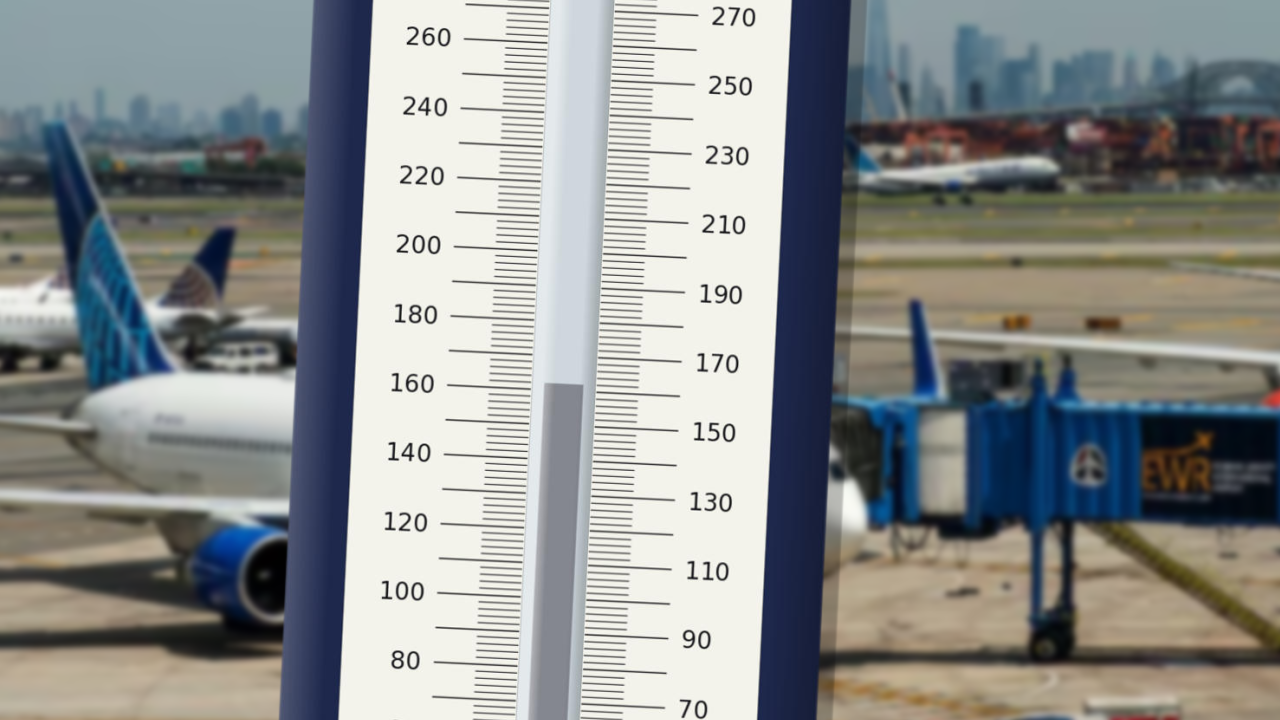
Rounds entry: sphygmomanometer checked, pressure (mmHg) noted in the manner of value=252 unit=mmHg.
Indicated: value=162 unit=mmHg
